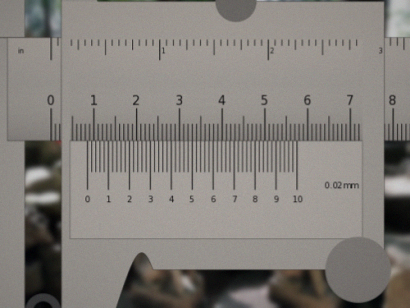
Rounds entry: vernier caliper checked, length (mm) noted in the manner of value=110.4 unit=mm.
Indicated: value=8.5 unit=mm
